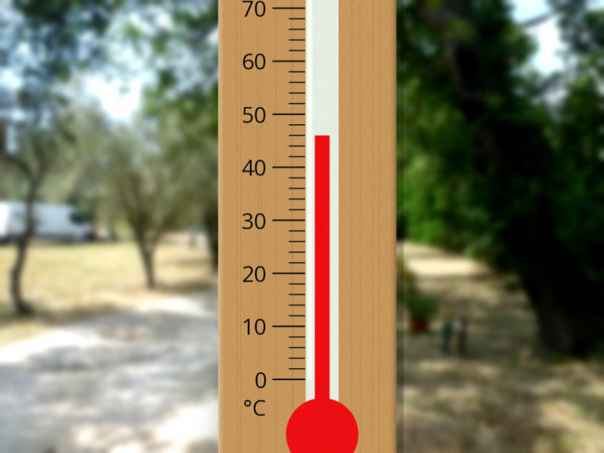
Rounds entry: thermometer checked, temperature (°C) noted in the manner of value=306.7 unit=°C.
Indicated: value=46 unit=°C
